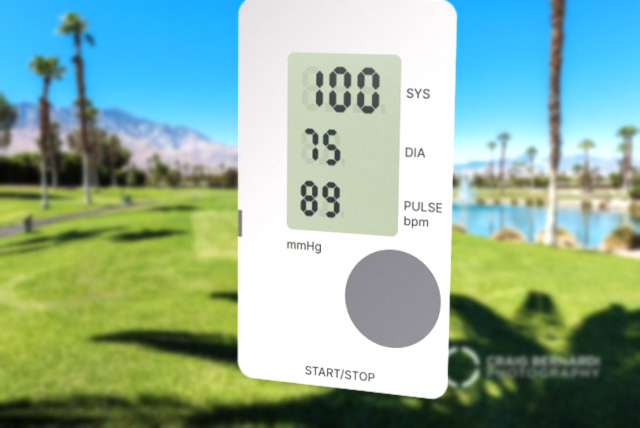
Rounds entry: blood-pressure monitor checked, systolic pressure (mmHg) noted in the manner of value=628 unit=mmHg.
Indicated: value=100 unit=mmHg
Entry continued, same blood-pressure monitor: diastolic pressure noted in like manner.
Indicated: value=75 unit=mmHg
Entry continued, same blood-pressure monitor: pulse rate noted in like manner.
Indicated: value=89 unit=bpm
